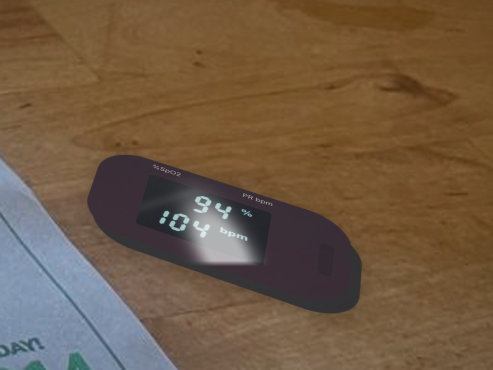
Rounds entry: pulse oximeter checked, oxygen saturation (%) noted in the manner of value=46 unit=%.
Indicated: value=94 unit=%
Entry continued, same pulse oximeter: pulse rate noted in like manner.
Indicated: value=104 unit=bpm
